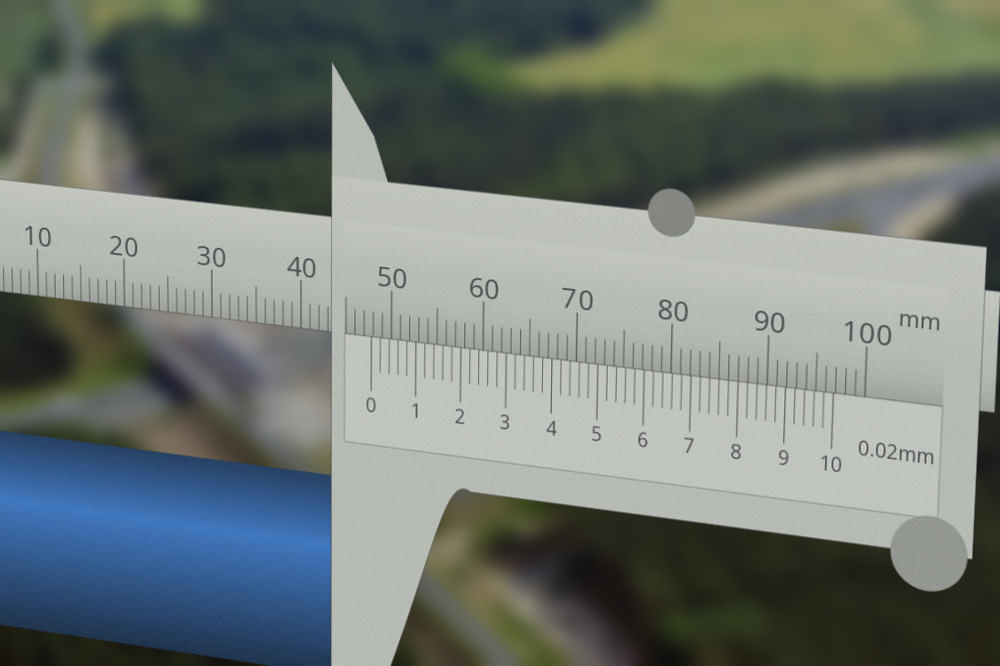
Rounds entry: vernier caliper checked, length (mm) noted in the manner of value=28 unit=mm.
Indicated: value=47.8 unit=mm
